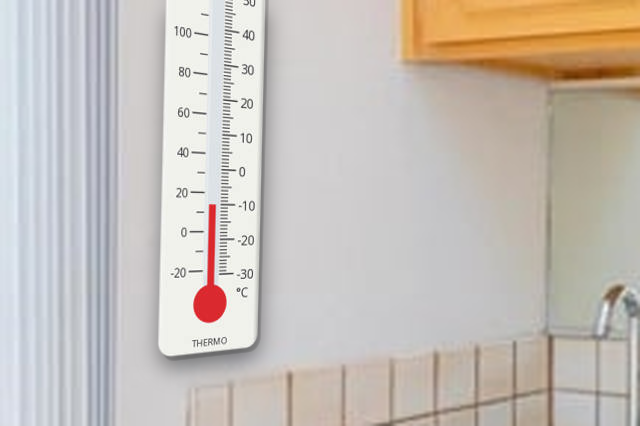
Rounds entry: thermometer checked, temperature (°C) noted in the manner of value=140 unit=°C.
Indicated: value=-10 unit=°C
